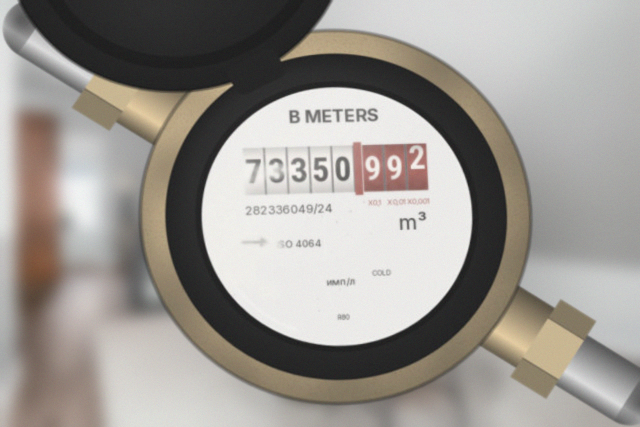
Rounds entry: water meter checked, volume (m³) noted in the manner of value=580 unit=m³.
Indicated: value=73350.992 unit=m³
